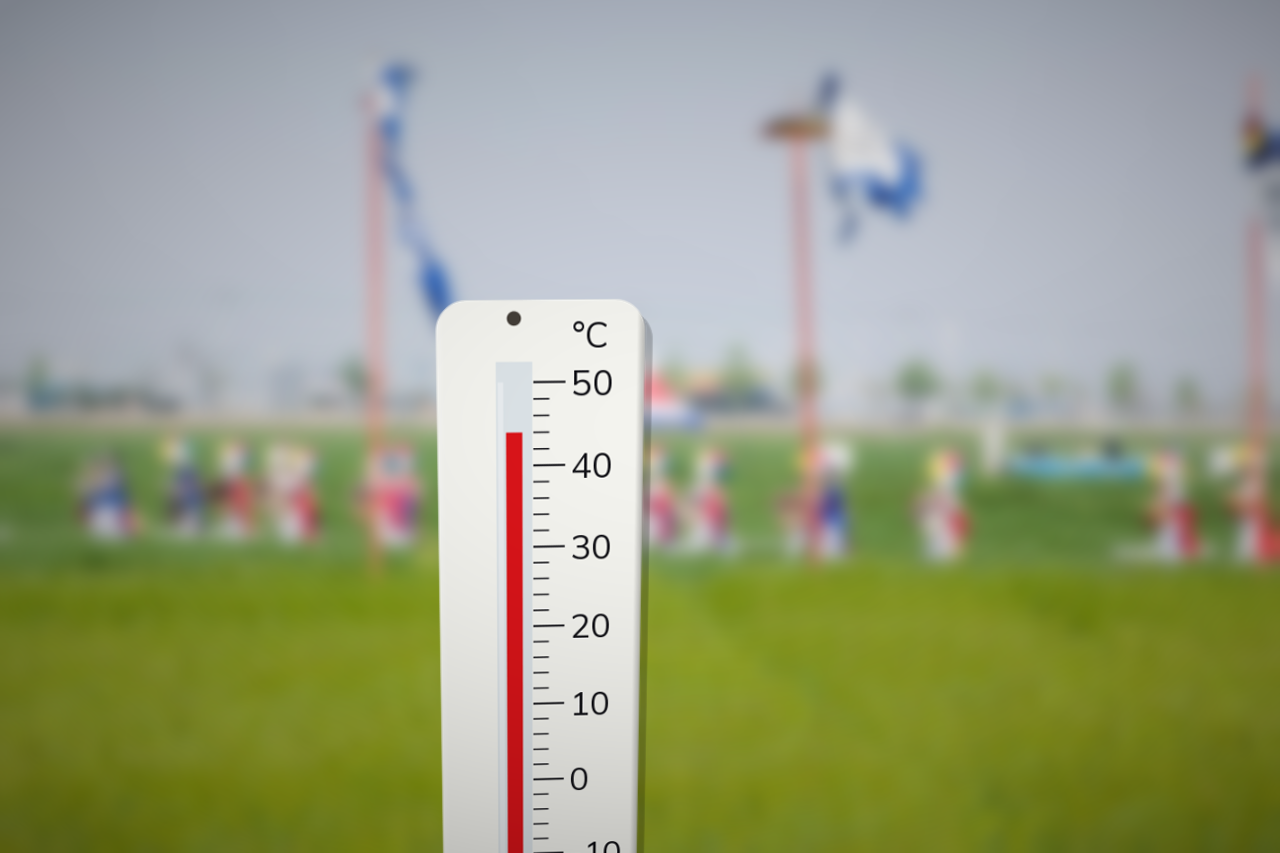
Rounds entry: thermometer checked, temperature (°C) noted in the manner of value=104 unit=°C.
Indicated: value=44 unit=°C
